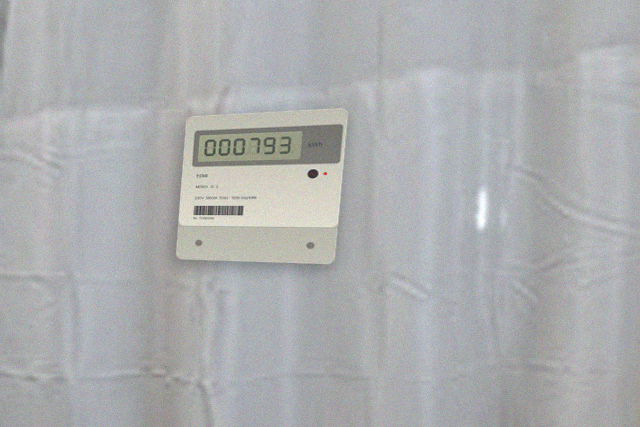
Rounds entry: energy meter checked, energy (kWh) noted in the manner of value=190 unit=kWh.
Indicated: value=793 unit=kWh
